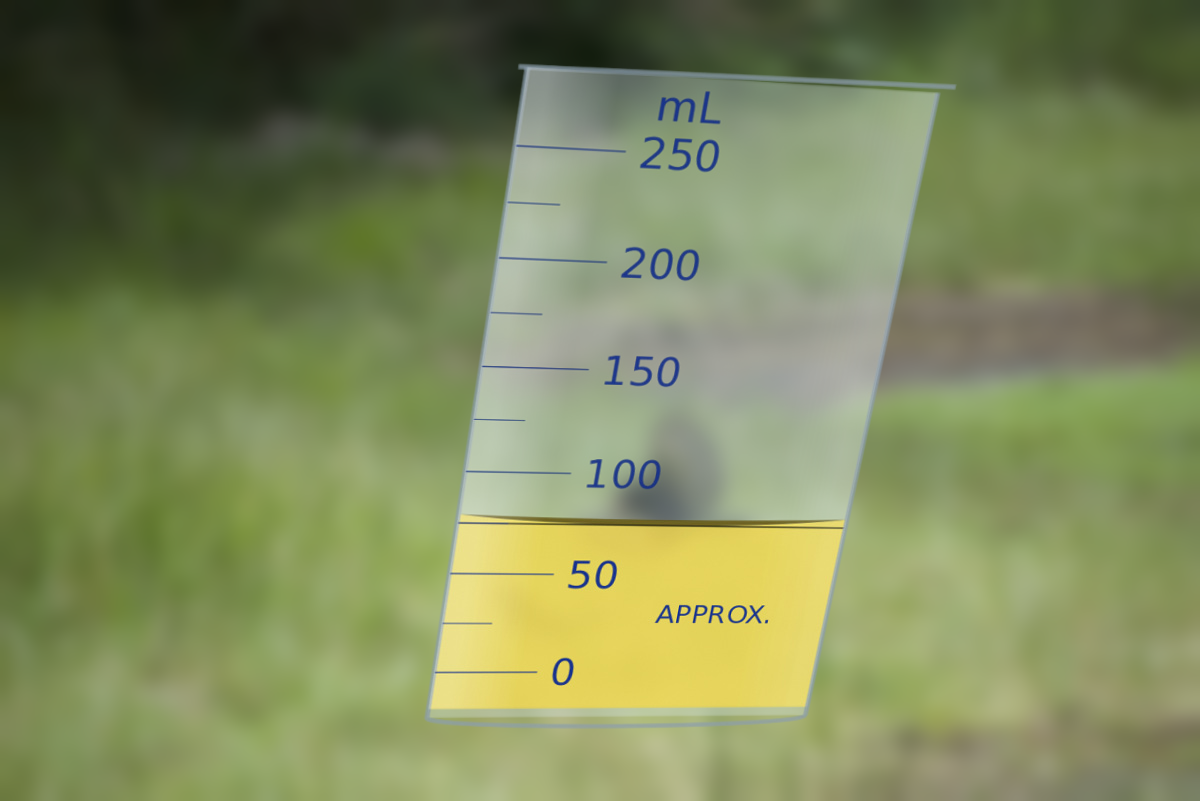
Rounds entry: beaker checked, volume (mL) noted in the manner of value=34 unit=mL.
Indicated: value=75 unit=mL
